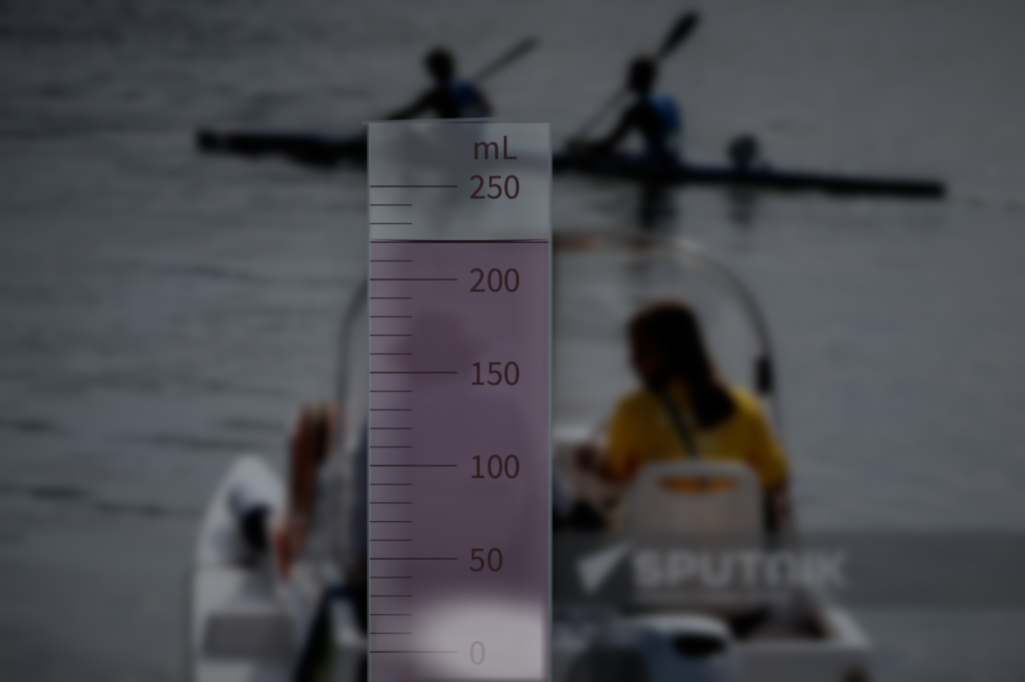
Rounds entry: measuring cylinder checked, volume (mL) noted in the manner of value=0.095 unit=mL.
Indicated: value=220 unit=mL
